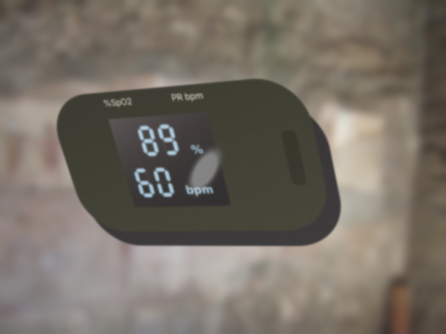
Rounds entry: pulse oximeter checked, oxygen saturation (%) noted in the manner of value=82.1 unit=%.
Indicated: value=89 unit=%
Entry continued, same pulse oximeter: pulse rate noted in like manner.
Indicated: value=60 unit=bpm
